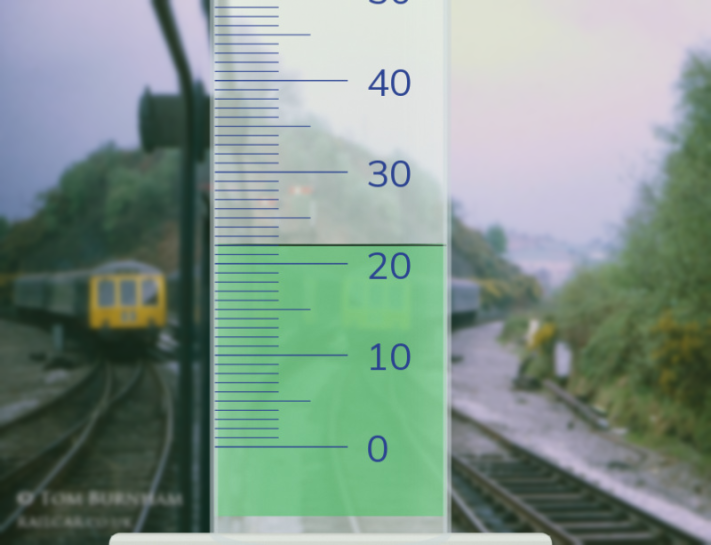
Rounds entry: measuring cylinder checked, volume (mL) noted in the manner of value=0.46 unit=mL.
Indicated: value=22 unit=mL
